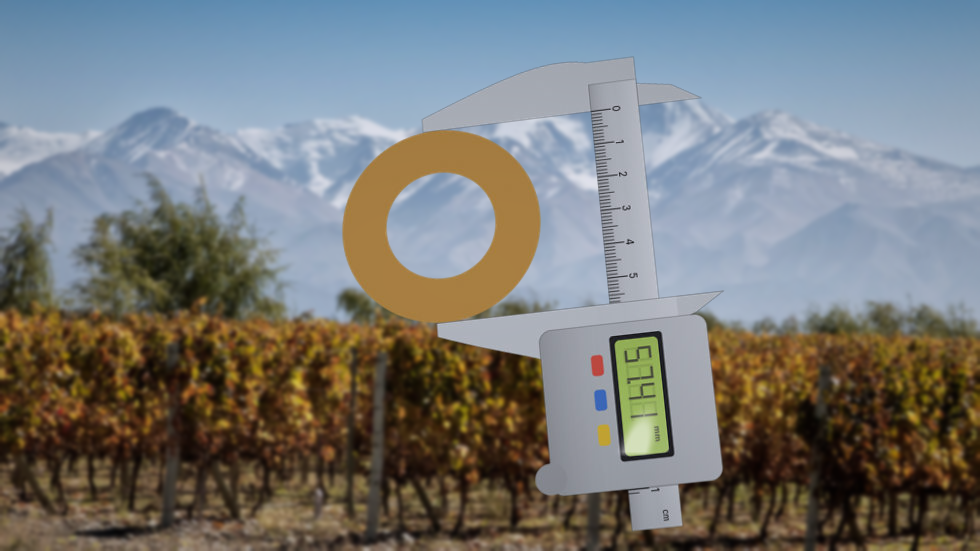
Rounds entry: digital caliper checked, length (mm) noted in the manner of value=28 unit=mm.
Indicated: value=57.41 unit=mm
